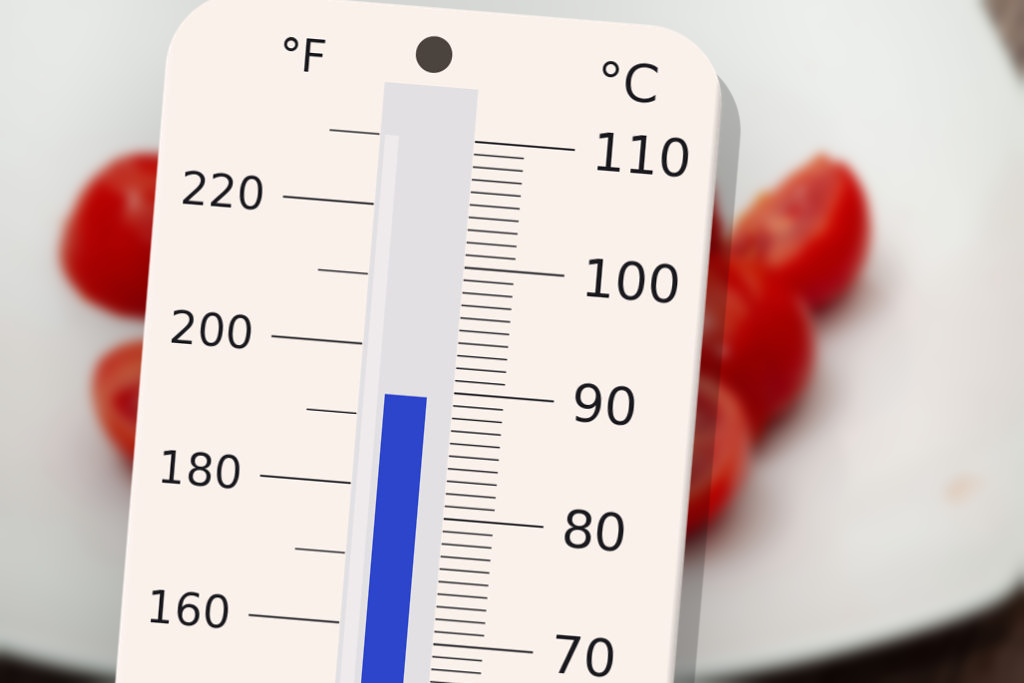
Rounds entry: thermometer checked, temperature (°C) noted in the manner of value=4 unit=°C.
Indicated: value=89.5 unit=°C
